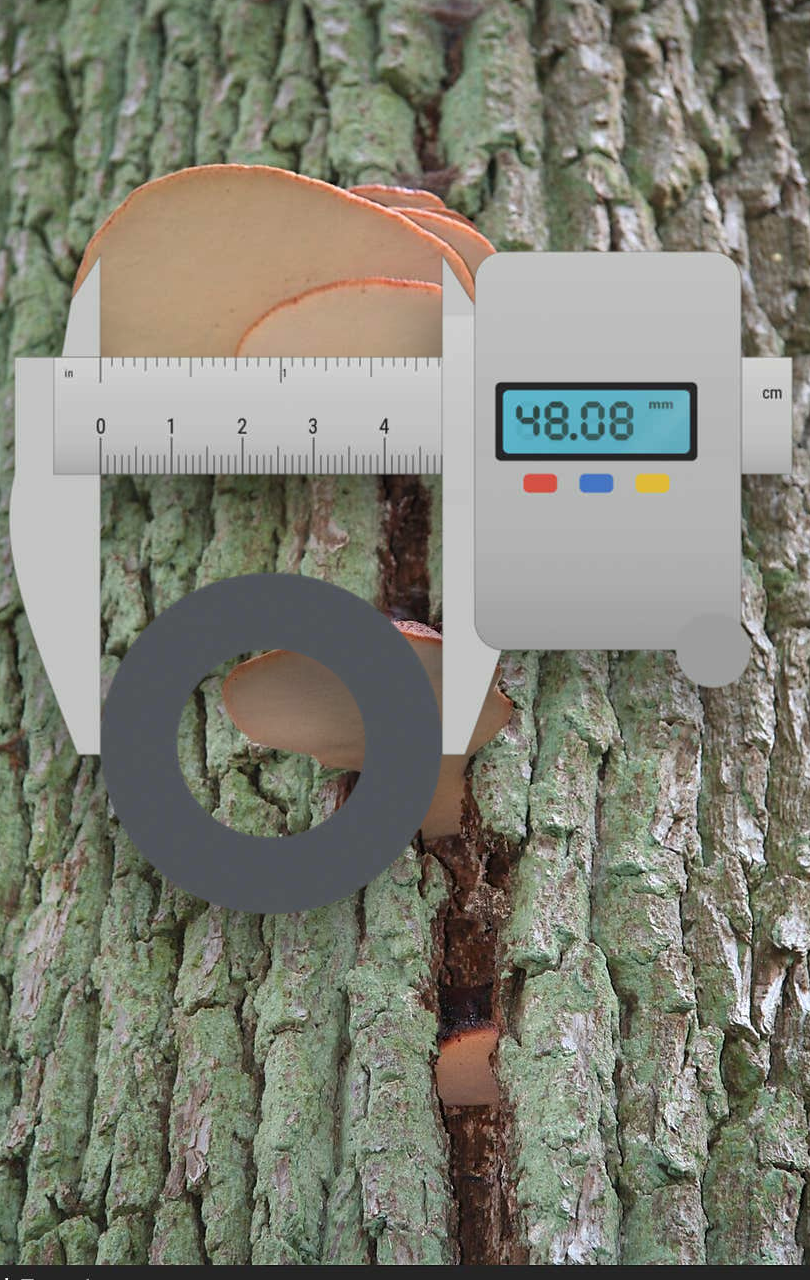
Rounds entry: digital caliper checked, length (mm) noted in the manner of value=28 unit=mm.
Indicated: value=48.08 unit=mm
